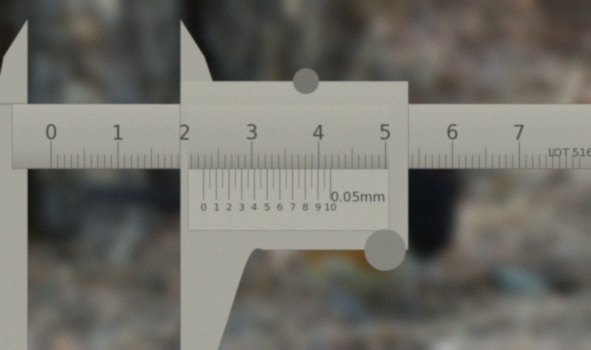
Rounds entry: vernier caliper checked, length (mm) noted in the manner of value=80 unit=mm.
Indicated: value=22.8 unit=mm
